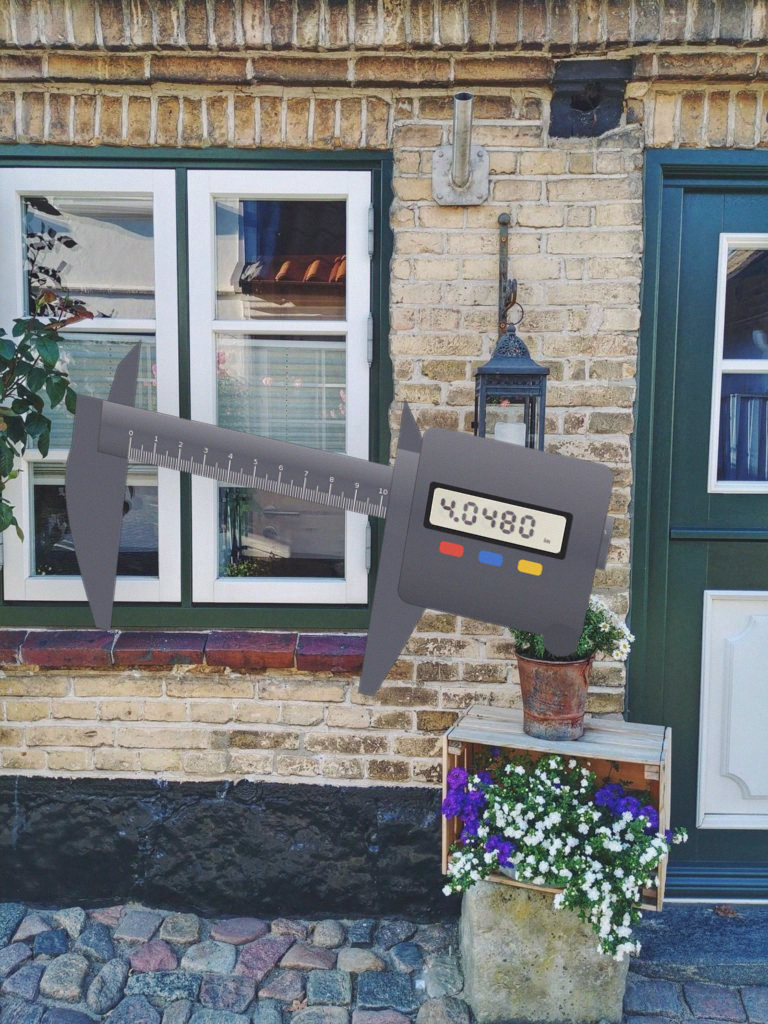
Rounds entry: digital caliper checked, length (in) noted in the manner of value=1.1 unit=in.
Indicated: value=4.0480 unit=in
